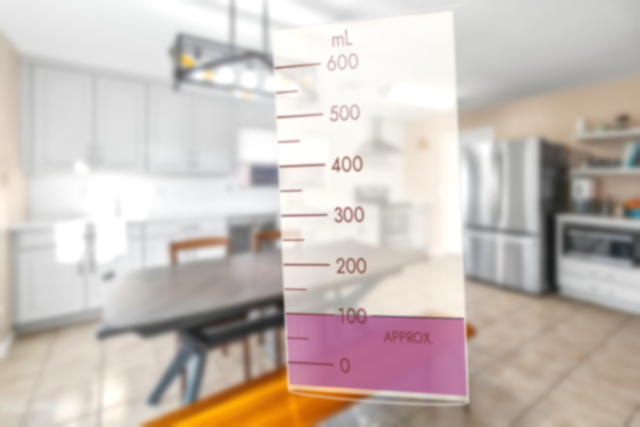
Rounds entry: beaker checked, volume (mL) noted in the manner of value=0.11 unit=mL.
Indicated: value=100 unit=mL
